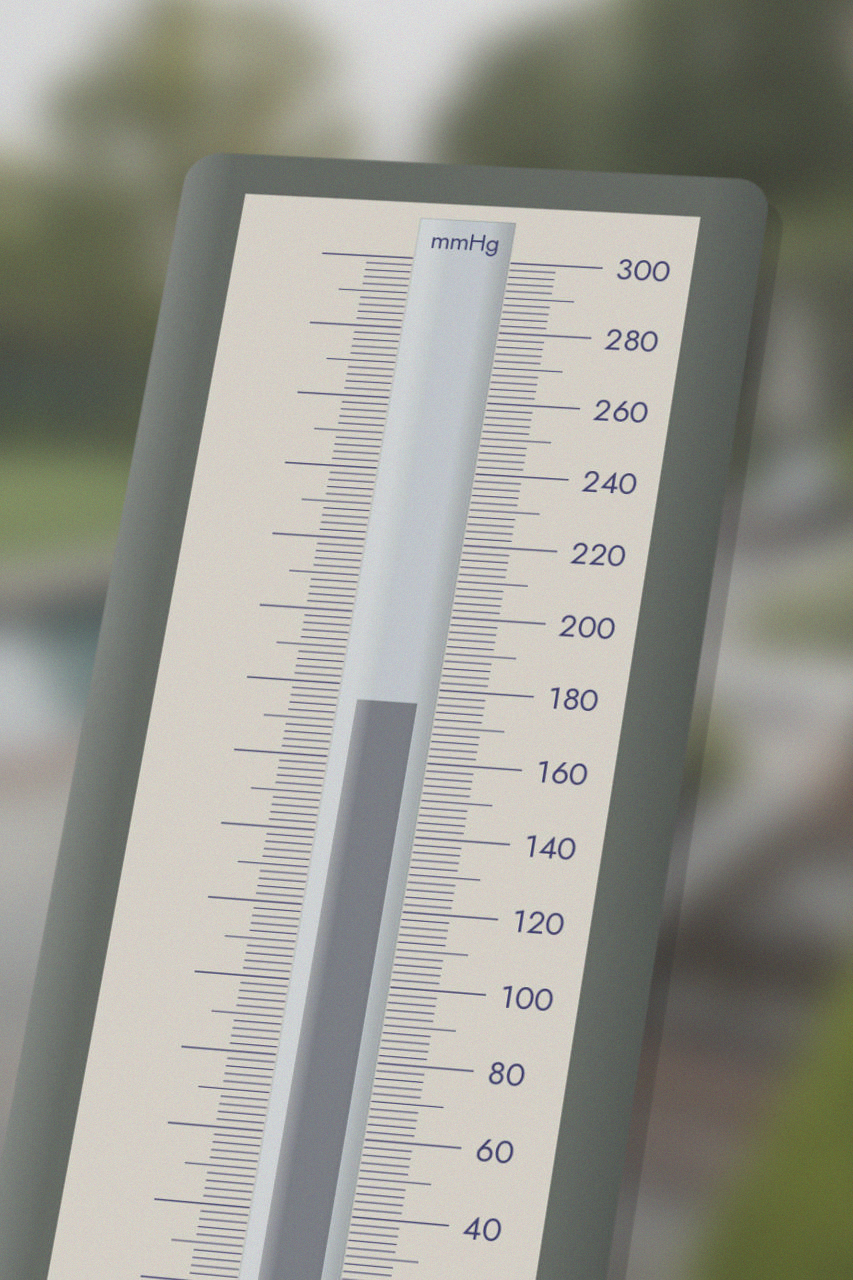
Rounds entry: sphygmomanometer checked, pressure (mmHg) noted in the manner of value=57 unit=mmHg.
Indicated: value=176 unit=mmHg
